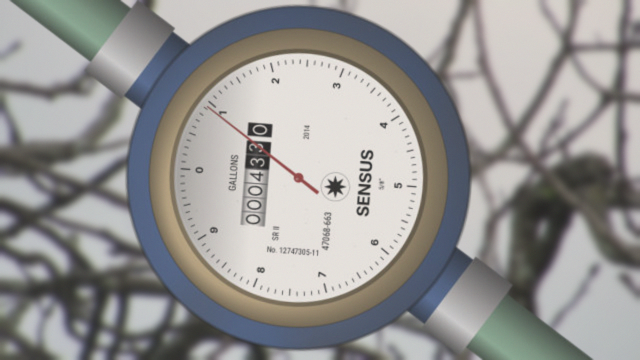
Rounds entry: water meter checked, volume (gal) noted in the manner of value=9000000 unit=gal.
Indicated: value=4330.9 unit=gal
